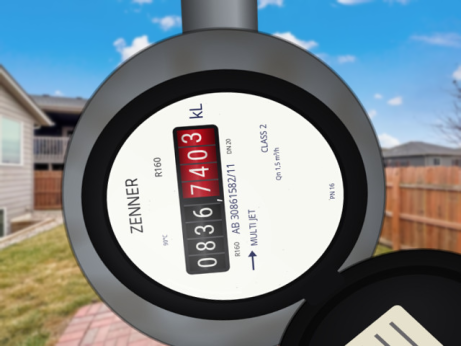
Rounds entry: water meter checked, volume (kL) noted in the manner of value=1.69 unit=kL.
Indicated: value=836.7403 unit=kL
